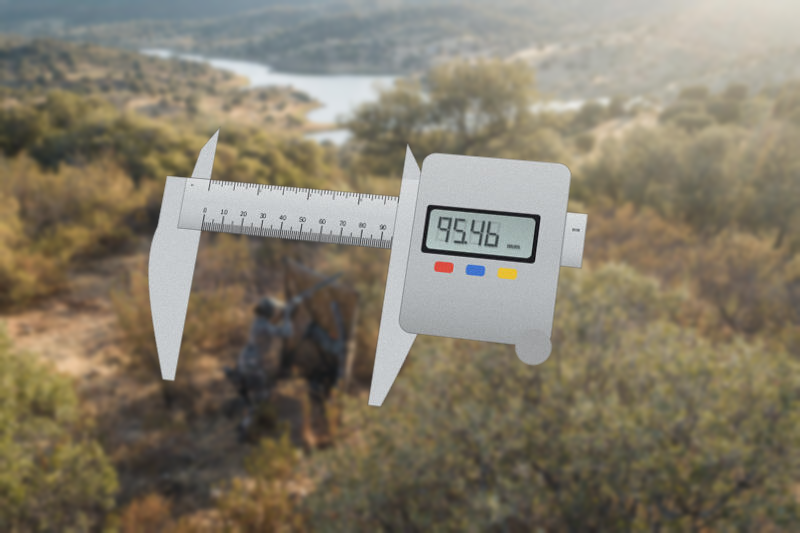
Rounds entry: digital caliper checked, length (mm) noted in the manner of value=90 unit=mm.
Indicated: value=95.46 unit=mm
